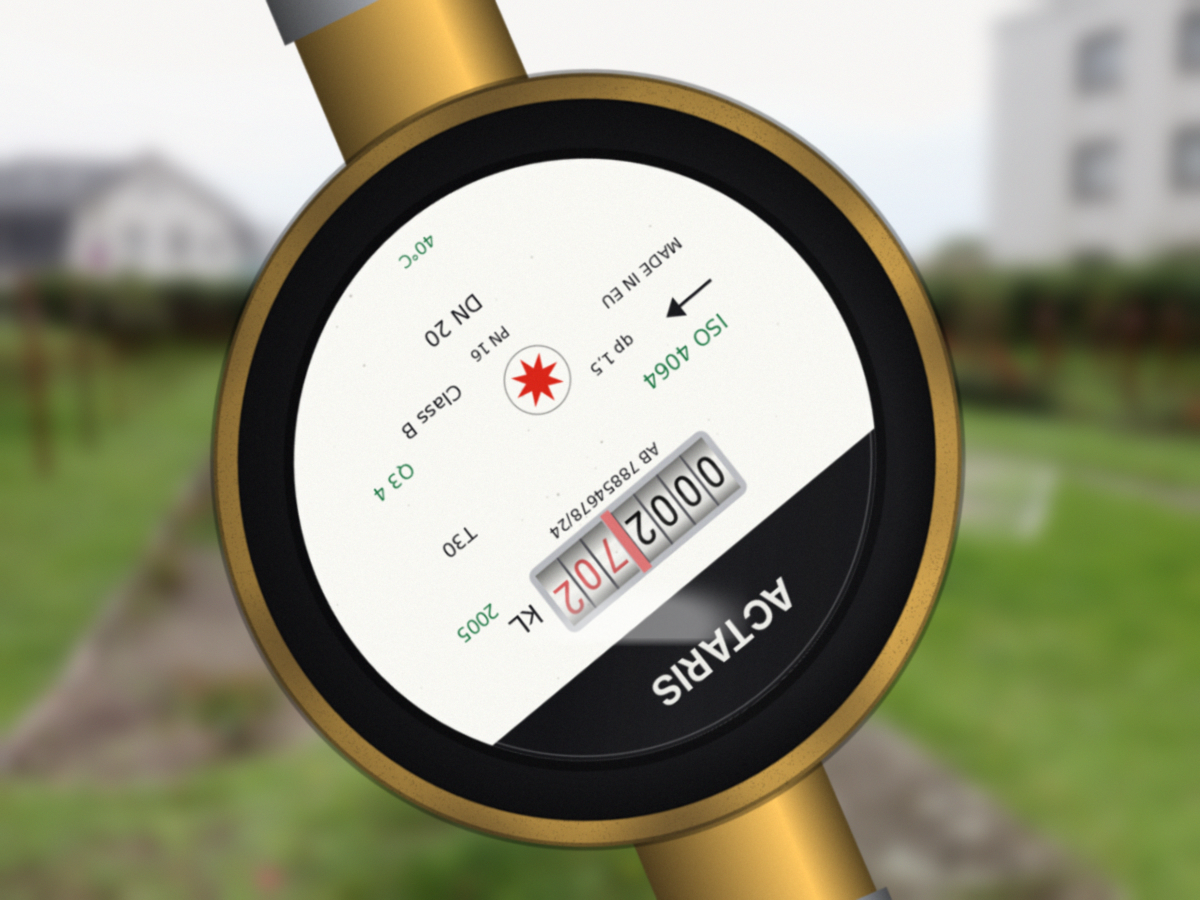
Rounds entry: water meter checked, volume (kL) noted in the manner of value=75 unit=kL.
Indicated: value=2.702 unit=kL
